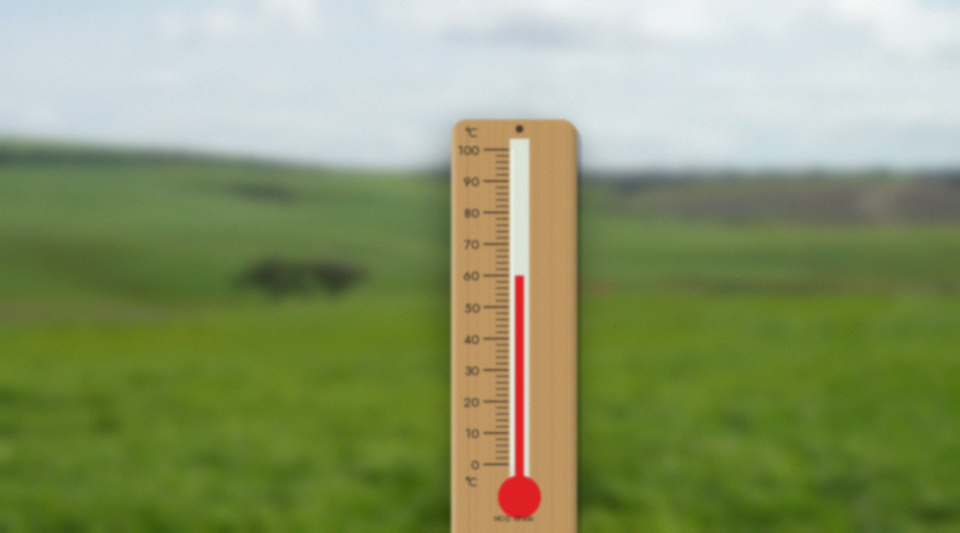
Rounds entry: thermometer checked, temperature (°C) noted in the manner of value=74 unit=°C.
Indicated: value=60 unit=°C
